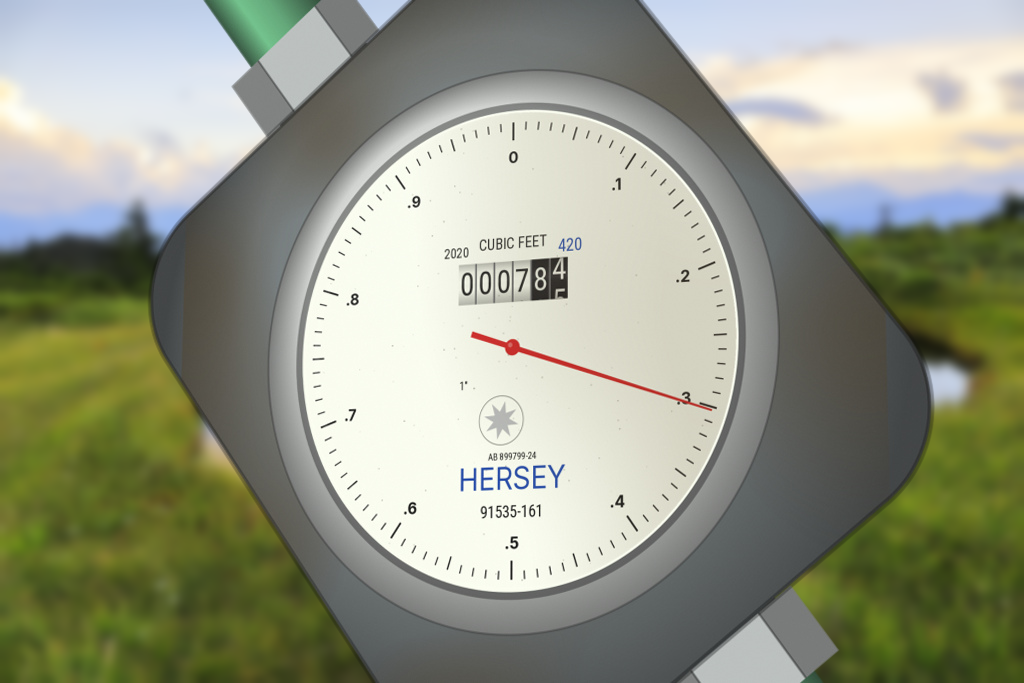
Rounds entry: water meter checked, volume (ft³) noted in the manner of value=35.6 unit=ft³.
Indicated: value=784.30 unit=ft³
